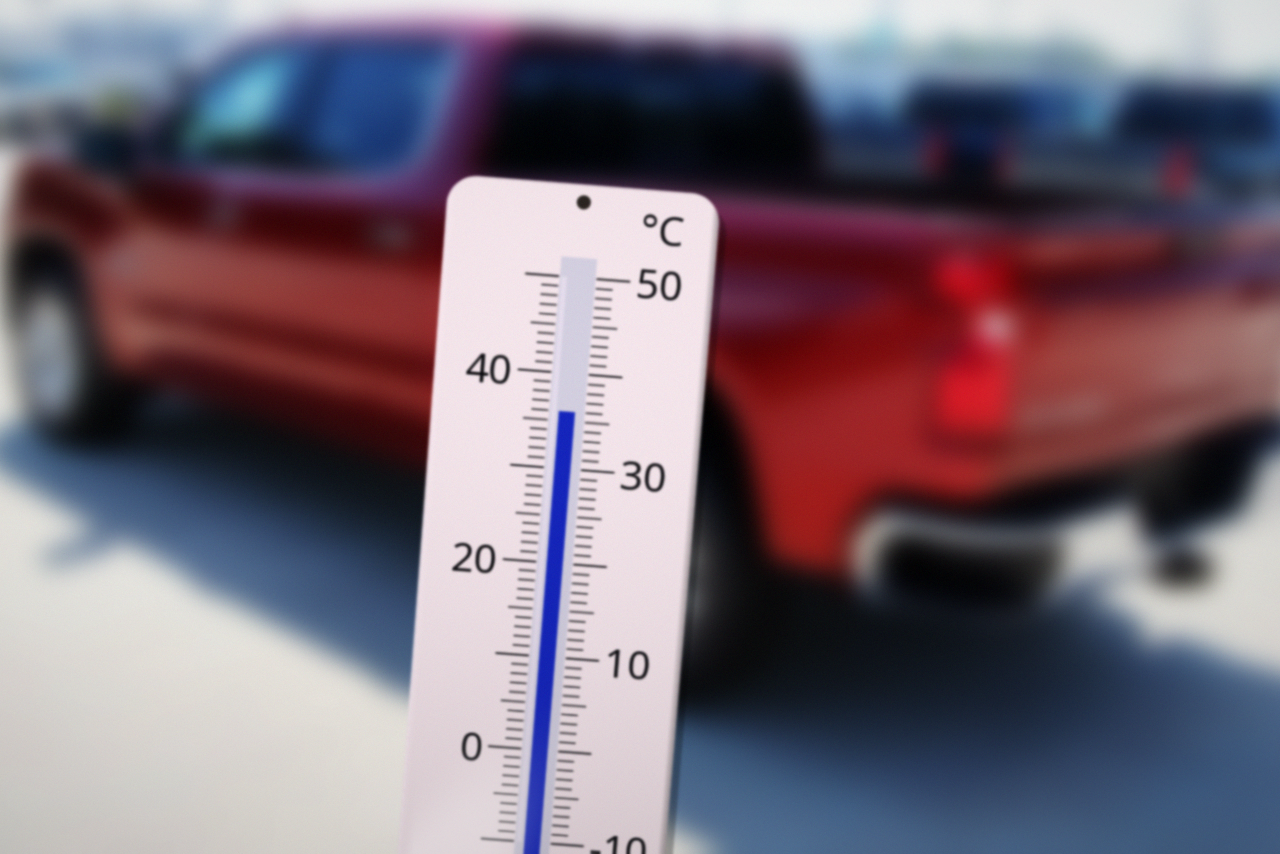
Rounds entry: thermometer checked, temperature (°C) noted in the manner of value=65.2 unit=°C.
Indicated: value=36 unit=°C
